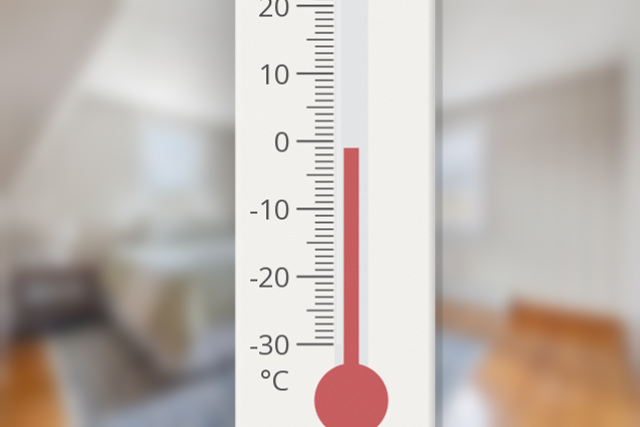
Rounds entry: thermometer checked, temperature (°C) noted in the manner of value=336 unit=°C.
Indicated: value=-1 unit=°C
